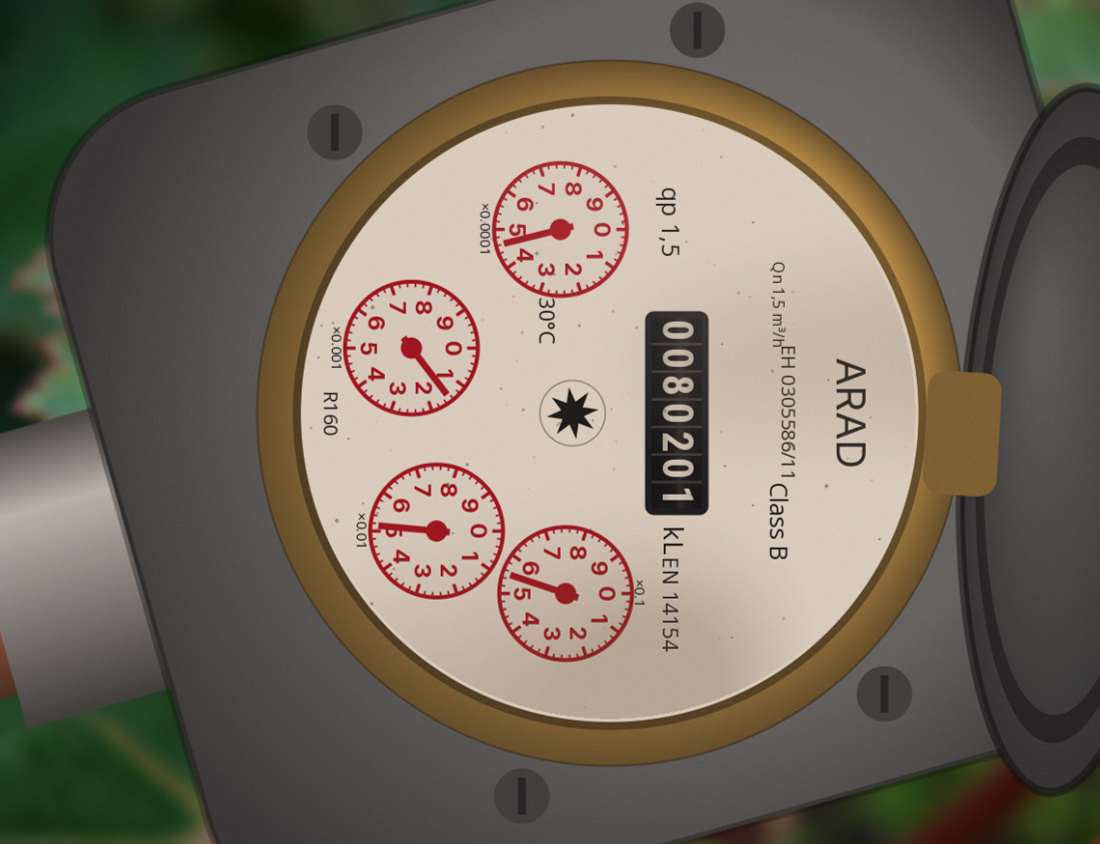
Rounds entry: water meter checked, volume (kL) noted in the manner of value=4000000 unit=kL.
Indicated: value=80201.5514 unit=kL
